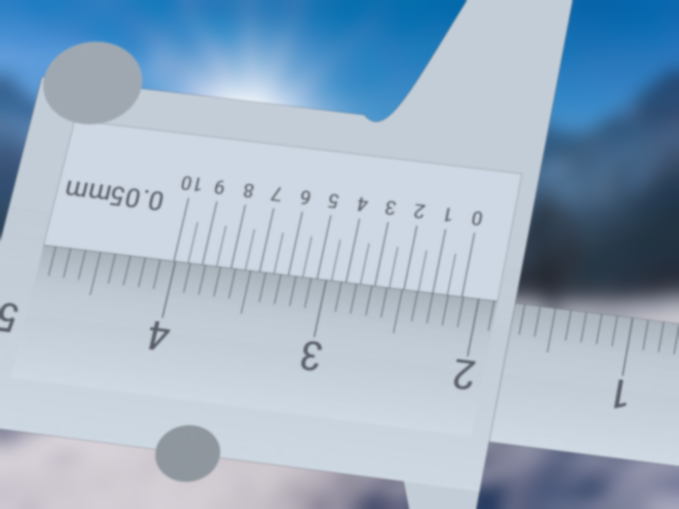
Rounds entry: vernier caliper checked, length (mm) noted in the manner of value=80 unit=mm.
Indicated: value=21.1 unit=mm
